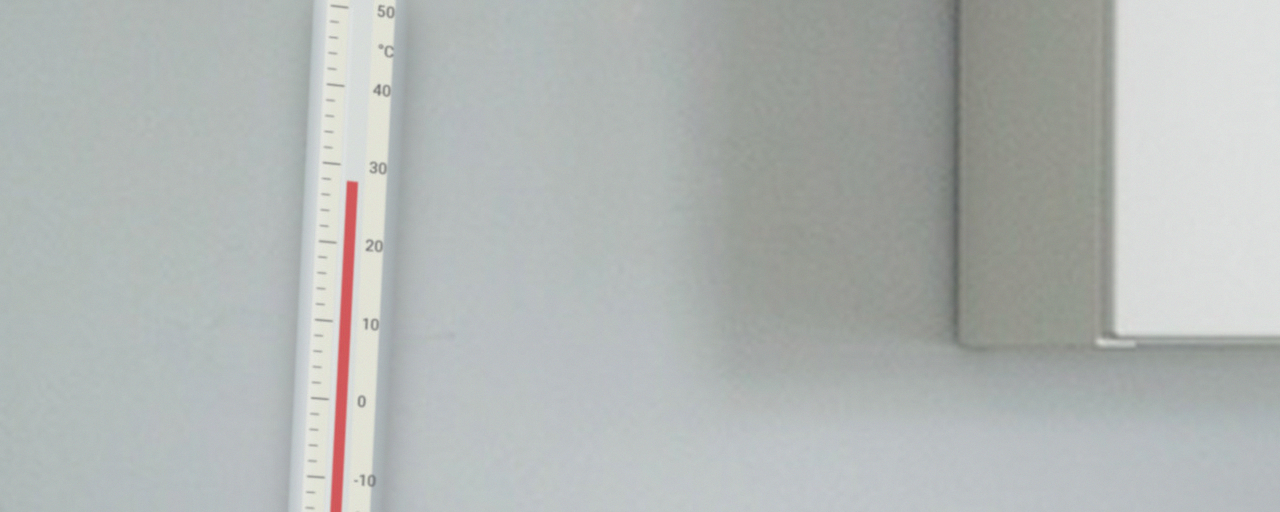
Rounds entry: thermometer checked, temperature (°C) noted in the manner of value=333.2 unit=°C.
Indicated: value=28 unit=°C
